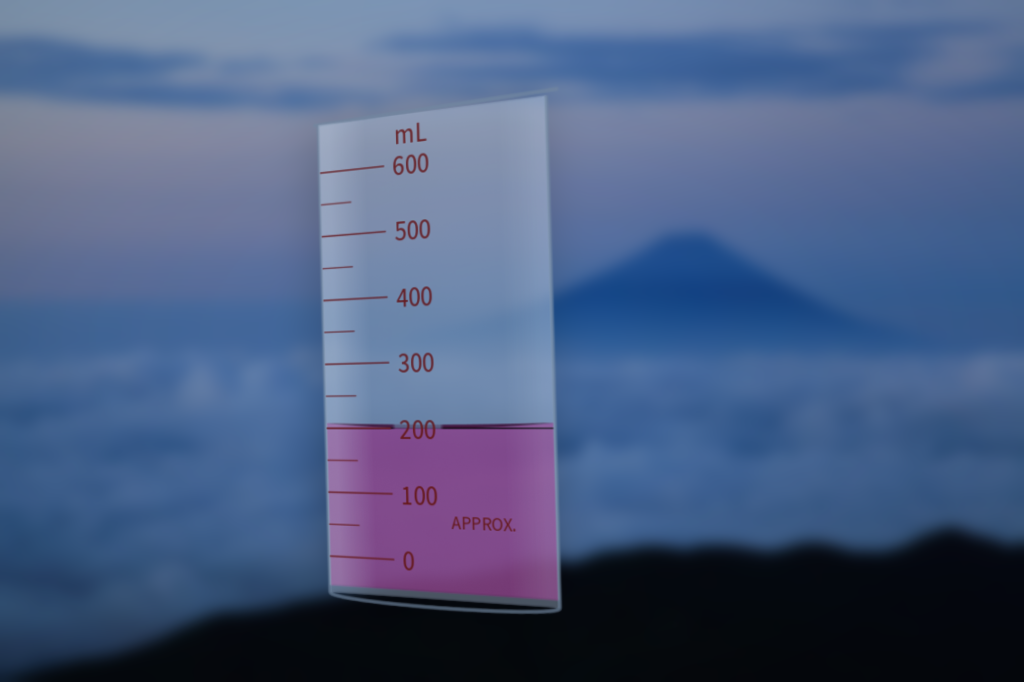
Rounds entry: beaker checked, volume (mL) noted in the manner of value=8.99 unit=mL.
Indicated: value=200 unit=mL
